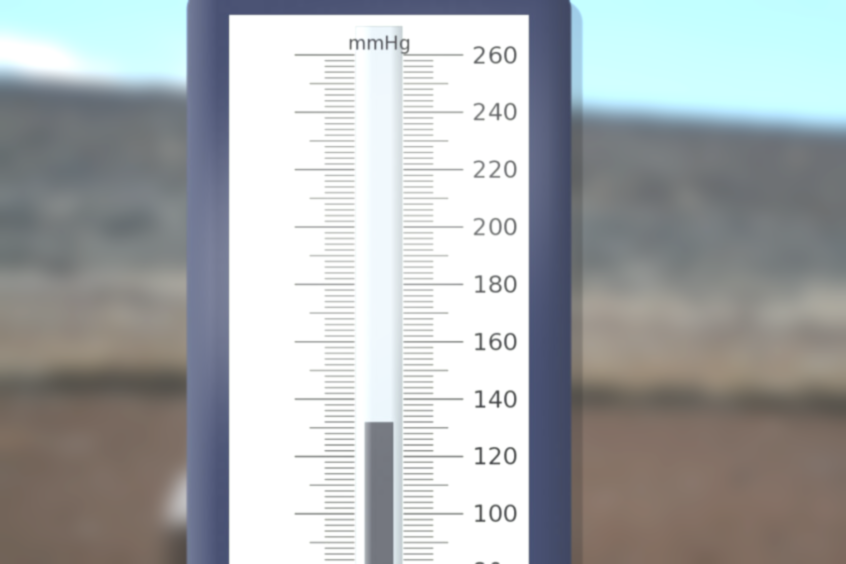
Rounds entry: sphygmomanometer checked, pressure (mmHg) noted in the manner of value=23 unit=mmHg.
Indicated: value=132 unit=mmHg
